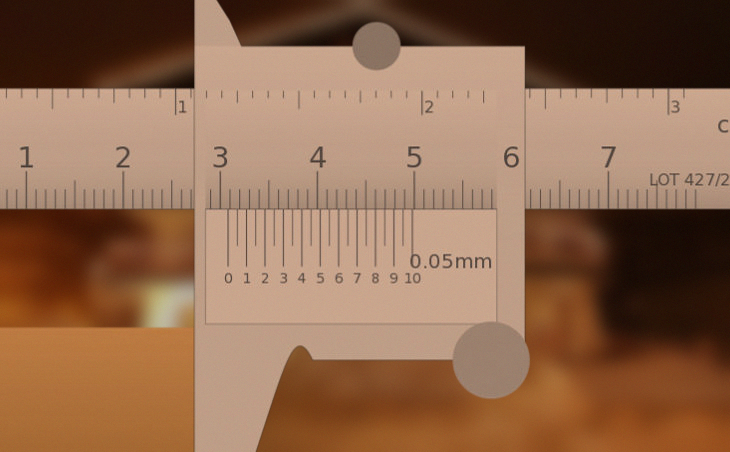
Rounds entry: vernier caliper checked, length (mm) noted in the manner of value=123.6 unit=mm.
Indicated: value=30.8 unit=mm
